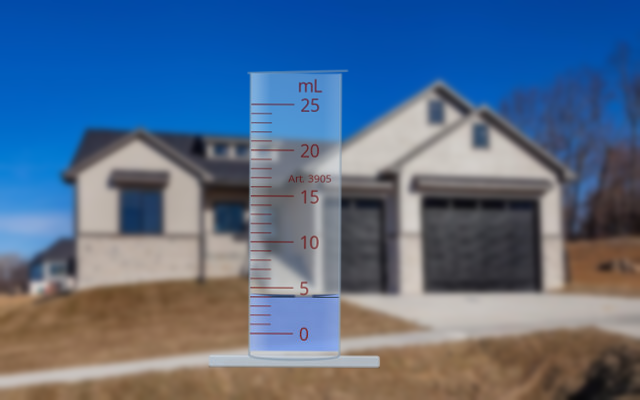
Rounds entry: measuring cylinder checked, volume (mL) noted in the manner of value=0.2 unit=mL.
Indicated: value=4 unit=mL
